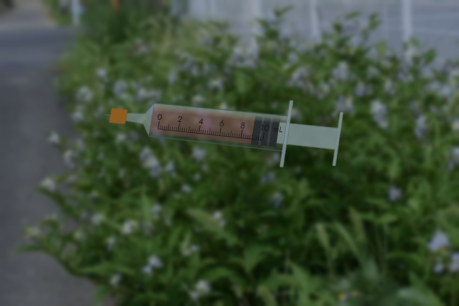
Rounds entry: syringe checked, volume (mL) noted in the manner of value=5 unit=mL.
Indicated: value=9 unit=mL
